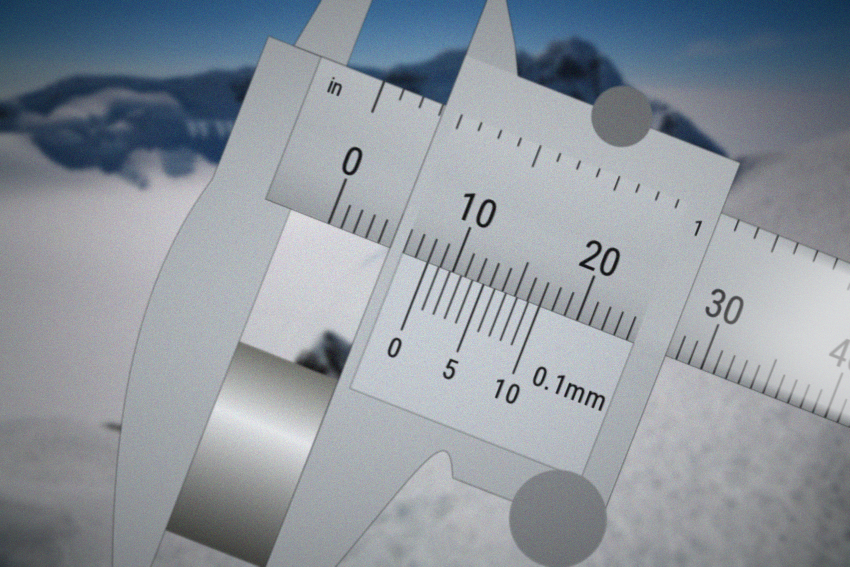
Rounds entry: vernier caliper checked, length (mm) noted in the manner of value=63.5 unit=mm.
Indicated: value=8.0 unit=mm
